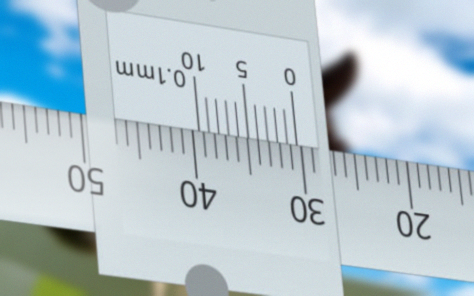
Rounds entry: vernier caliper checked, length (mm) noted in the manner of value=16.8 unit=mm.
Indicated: value=30.4 unit=mm
